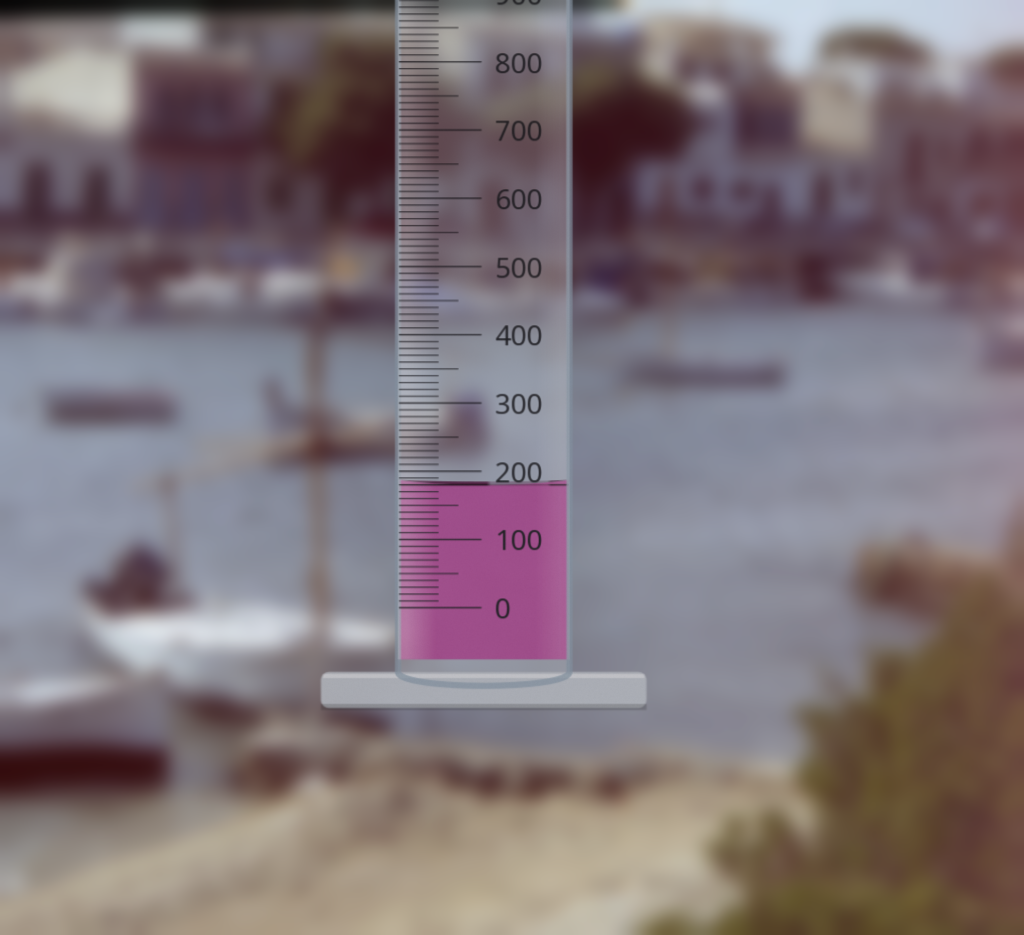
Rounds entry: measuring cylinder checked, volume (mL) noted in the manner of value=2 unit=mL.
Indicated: value=180 unit=mL
